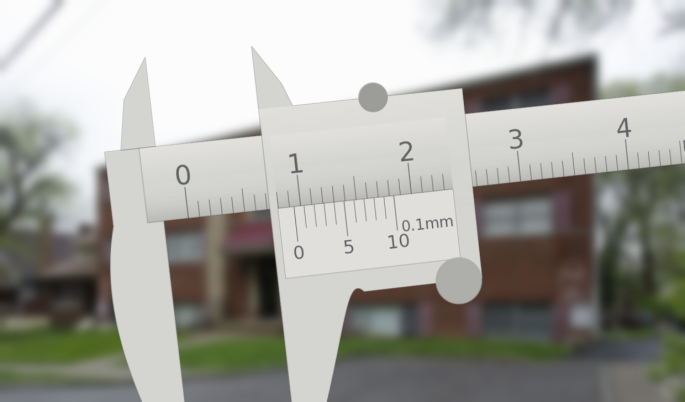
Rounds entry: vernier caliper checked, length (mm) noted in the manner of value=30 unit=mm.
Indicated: value=9.4 unit=mm
